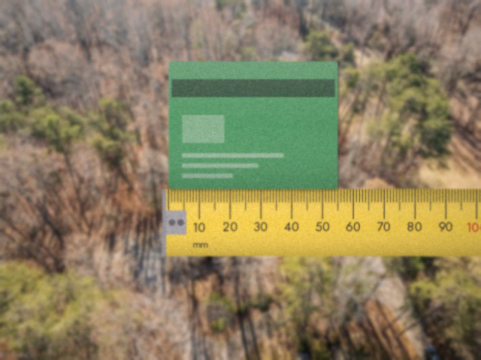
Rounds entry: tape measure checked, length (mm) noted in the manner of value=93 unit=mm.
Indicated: value=55 unit=mm
